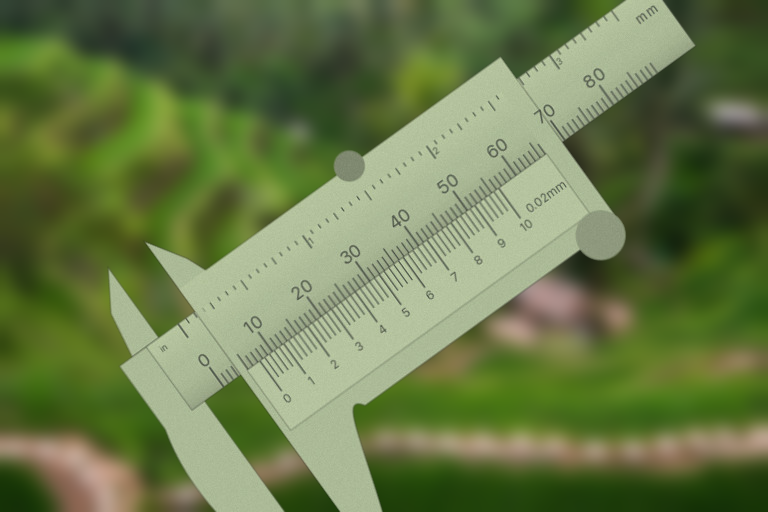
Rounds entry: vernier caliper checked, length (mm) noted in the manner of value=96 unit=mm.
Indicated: value=7.4 unit=mm
